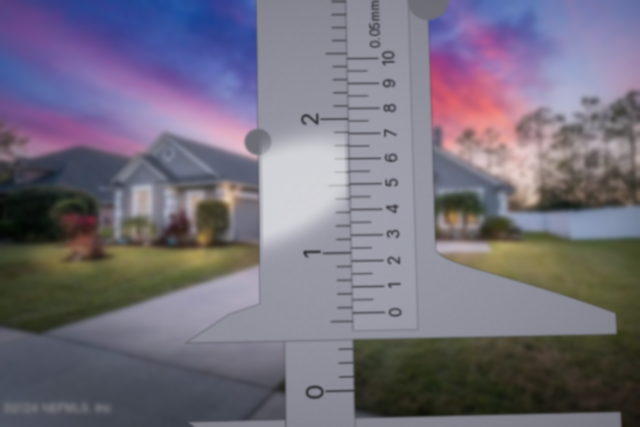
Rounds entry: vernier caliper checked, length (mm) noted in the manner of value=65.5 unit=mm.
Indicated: value=5.6 unit=mm
